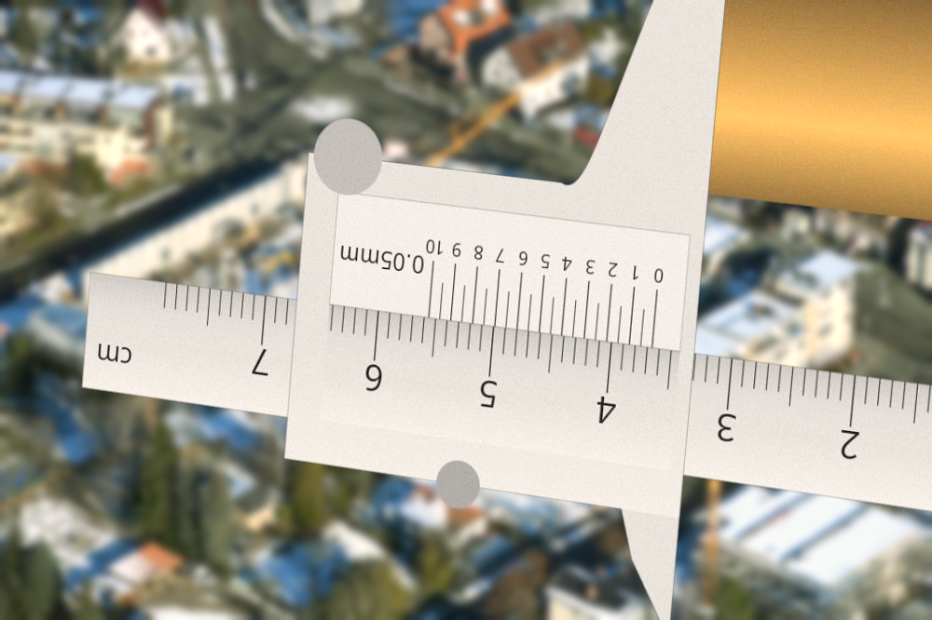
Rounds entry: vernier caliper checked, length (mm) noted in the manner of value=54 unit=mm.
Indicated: value=36.6 unit=mm
